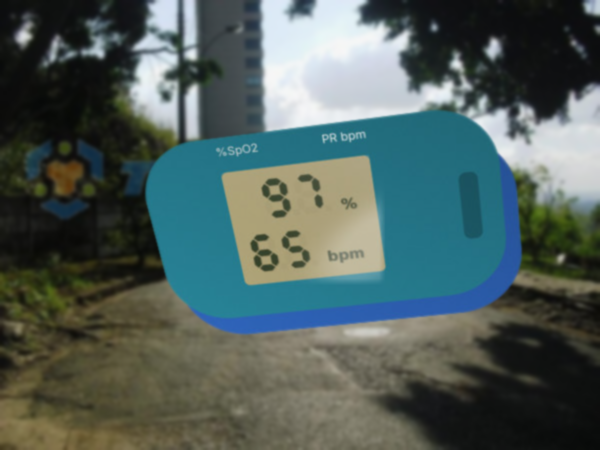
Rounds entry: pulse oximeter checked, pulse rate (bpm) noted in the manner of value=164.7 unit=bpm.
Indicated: value=65 unit=bpm
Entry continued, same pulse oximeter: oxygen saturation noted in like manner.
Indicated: value=97 unit=%
